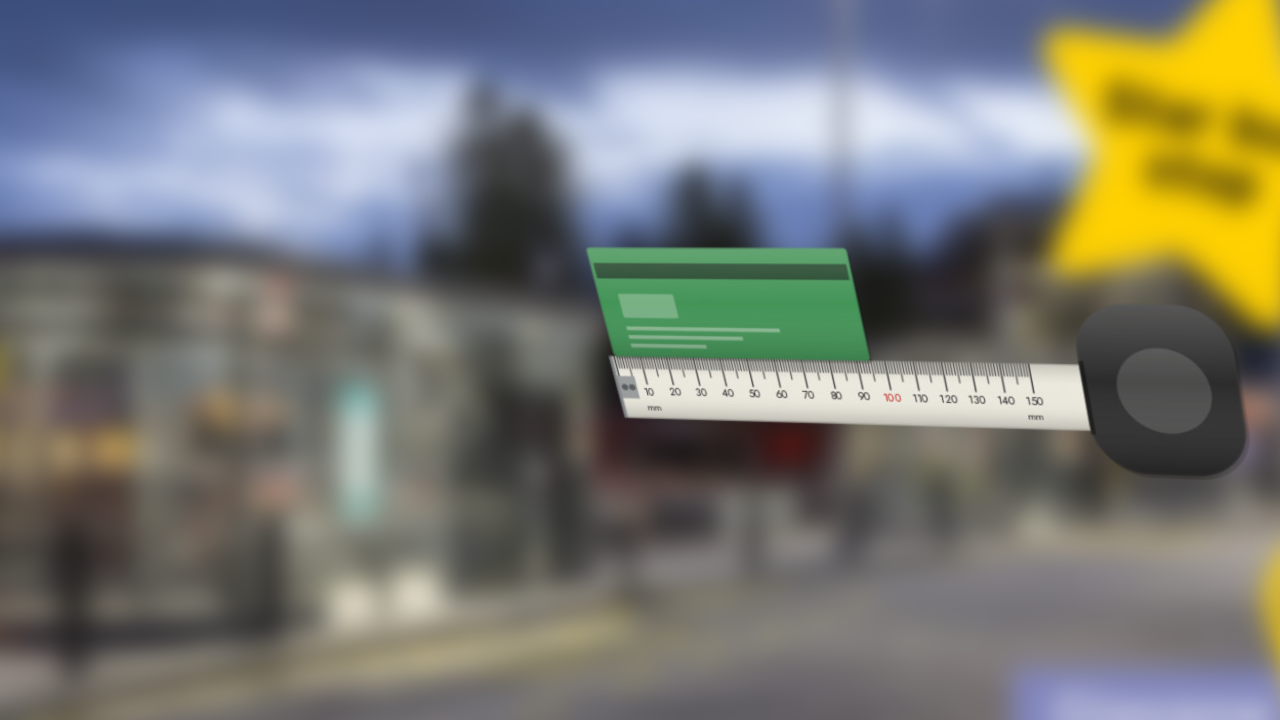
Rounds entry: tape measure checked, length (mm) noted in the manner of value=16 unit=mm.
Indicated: value=95 unit=mm
